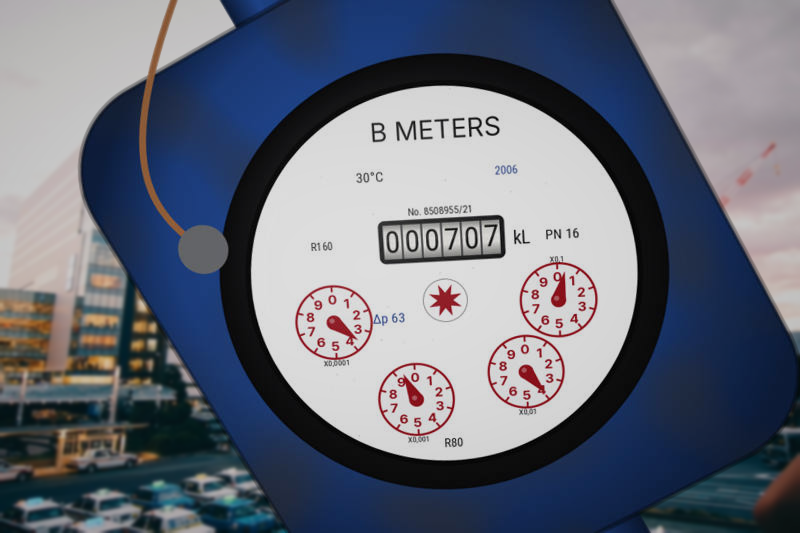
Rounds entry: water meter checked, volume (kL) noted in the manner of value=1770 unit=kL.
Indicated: value=707.0393 unit=kL
